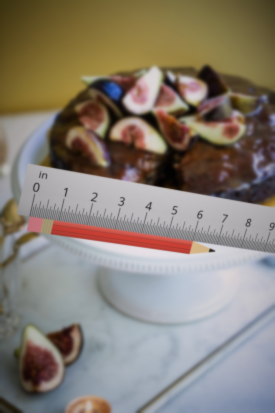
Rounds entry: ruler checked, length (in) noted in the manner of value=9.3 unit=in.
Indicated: value=7 unit=in
